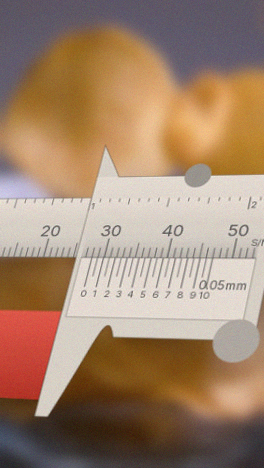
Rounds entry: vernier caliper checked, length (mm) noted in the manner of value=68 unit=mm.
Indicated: value=28.0 unit=mm
